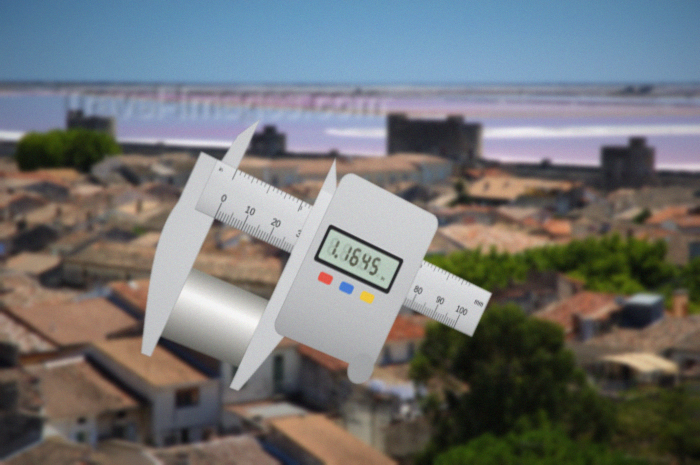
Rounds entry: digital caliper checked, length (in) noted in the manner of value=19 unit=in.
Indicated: value=1.1645 unit=in
